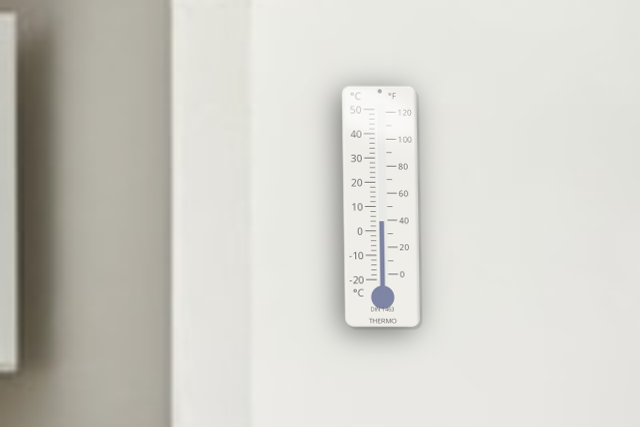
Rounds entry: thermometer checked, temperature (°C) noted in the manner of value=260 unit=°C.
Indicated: value=4 unit=°C
